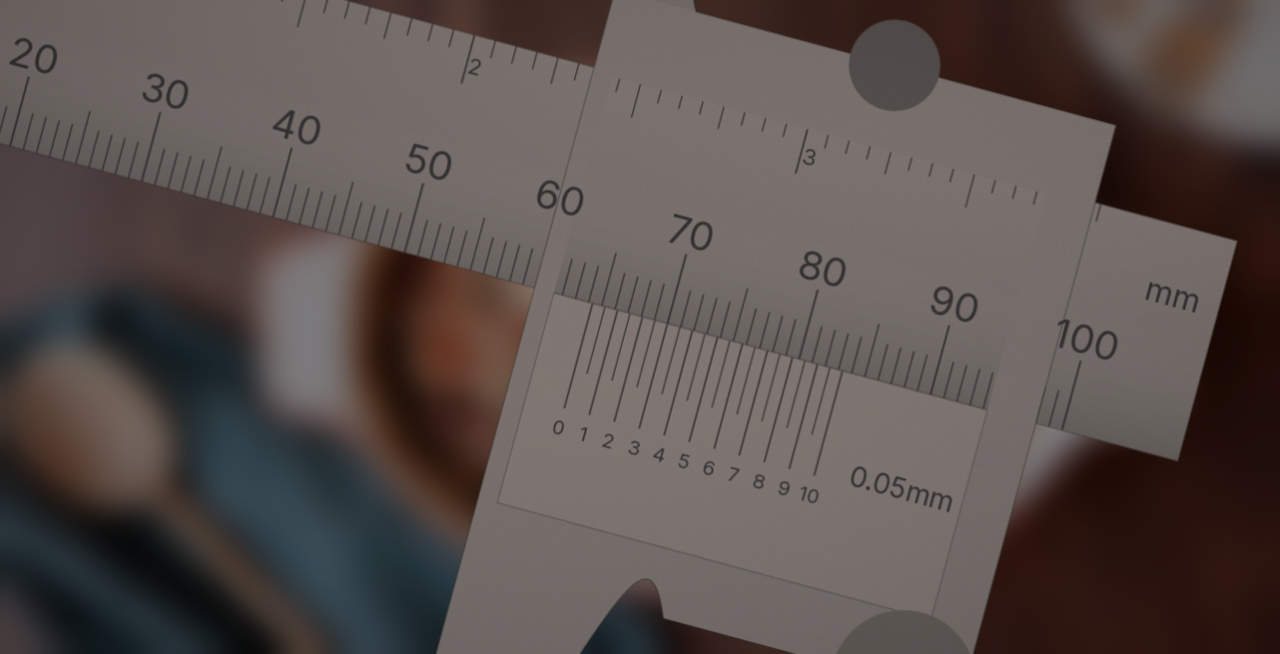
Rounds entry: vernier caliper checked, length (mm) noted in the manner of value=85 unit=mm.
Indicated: value=64.3 unit=mm
